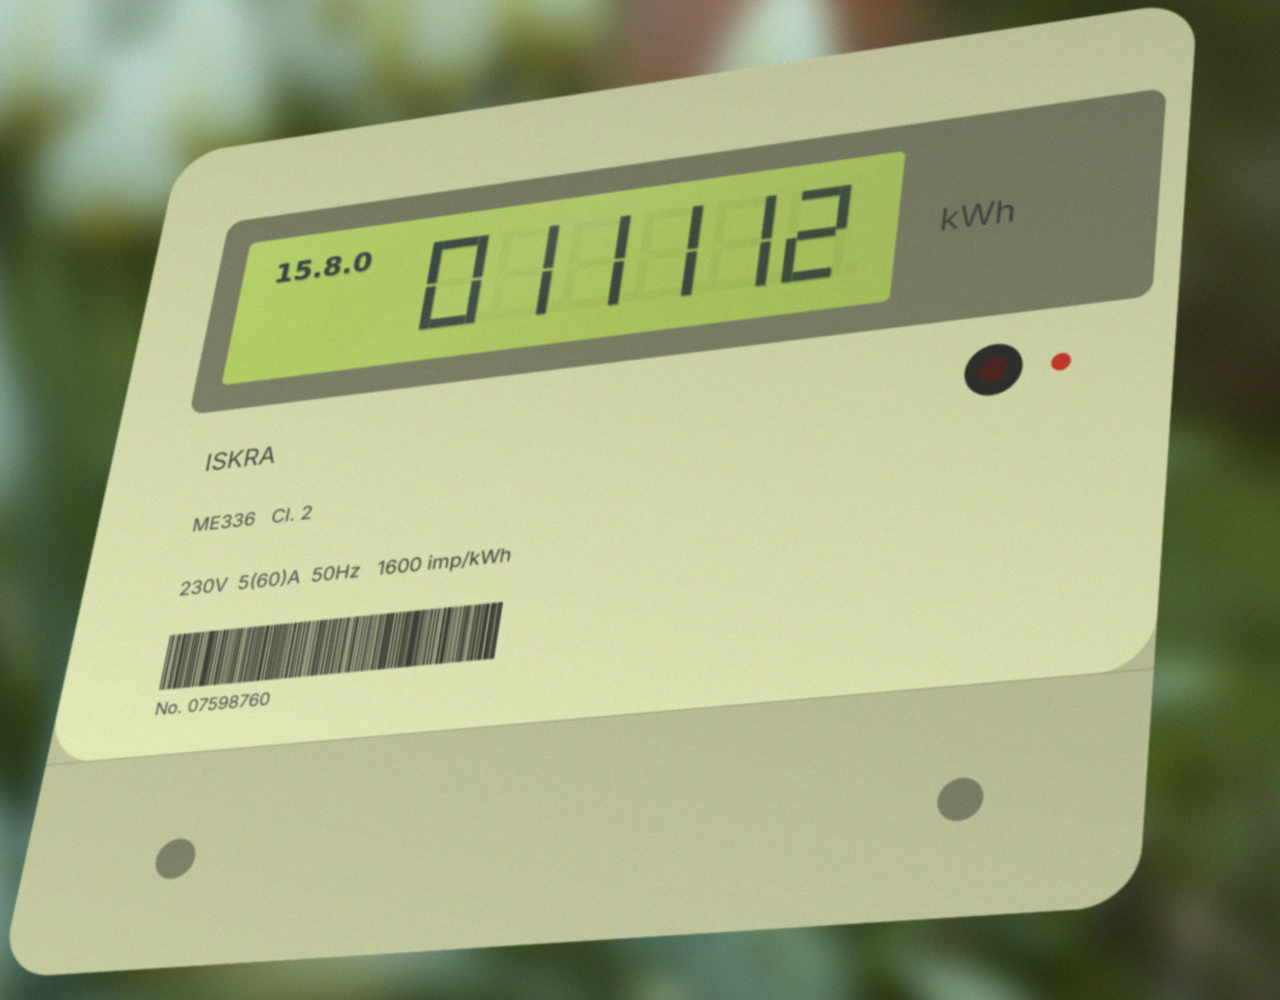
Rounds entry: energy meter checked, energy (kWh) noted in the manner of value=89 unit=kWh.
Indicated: value=11112 unit=kWh
